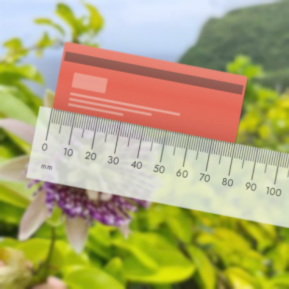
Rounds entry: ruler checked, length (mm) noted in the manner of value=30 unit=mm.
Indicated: value=80 unit=mm
